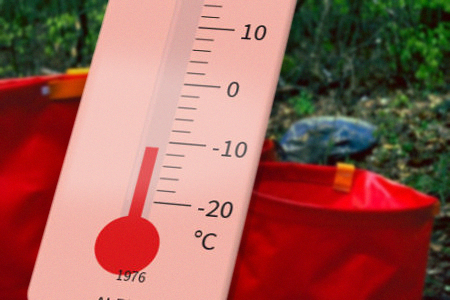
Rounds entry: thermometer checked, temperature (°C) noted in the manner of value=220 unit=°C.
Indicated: value=-11 unit=°C
